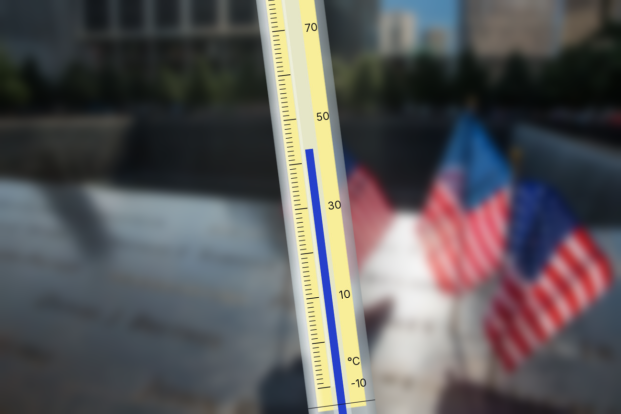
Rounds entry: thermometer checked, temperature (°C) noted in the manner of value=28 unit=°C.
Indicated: value=43 unit=°C
